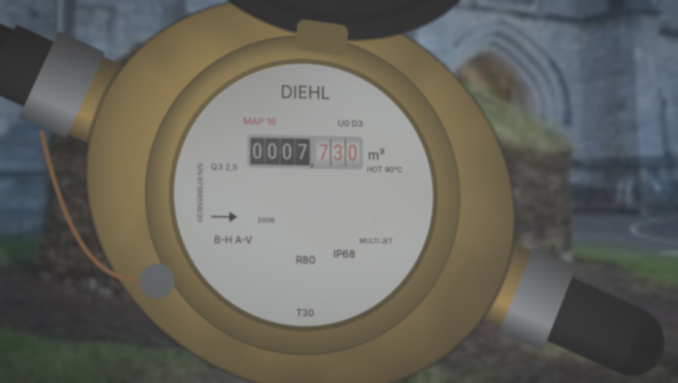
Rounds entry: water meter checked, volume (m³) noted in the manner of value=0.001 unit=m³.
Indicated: value=7.730 unit=m³
